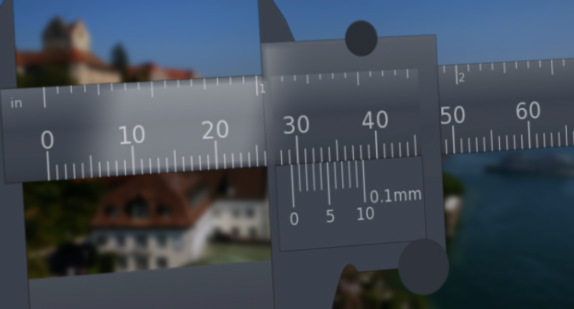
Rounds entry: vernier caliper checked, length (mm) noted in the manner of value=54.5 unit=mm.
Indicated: value=29.2 unit=mm
